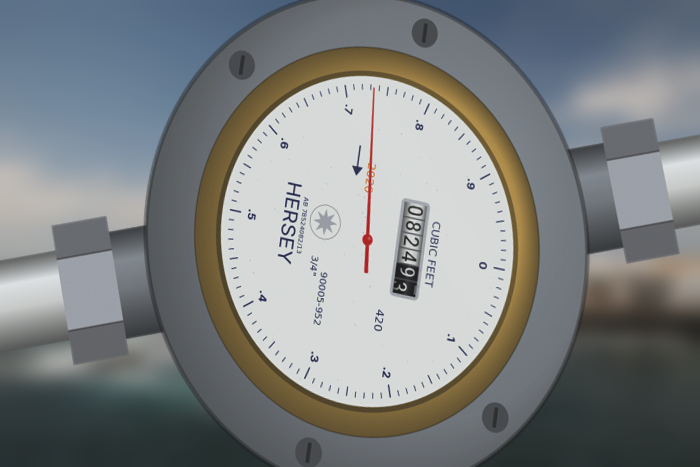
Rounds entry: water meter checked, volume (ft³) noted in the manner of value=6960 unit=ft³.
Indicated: value=82492.73 unit=ft³
